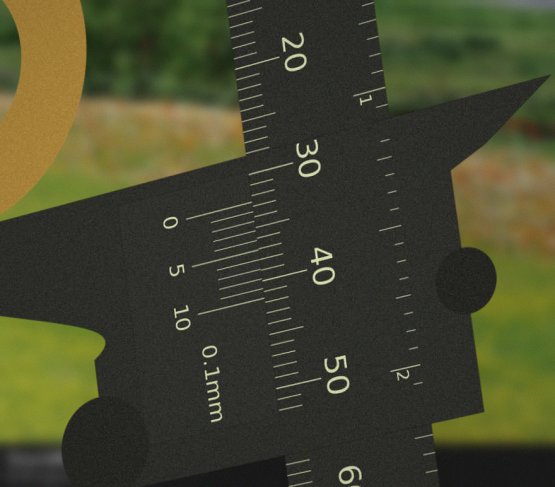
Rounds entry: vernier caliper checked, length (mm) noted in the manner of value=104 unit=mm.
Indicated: value=32.6 unit=mm
